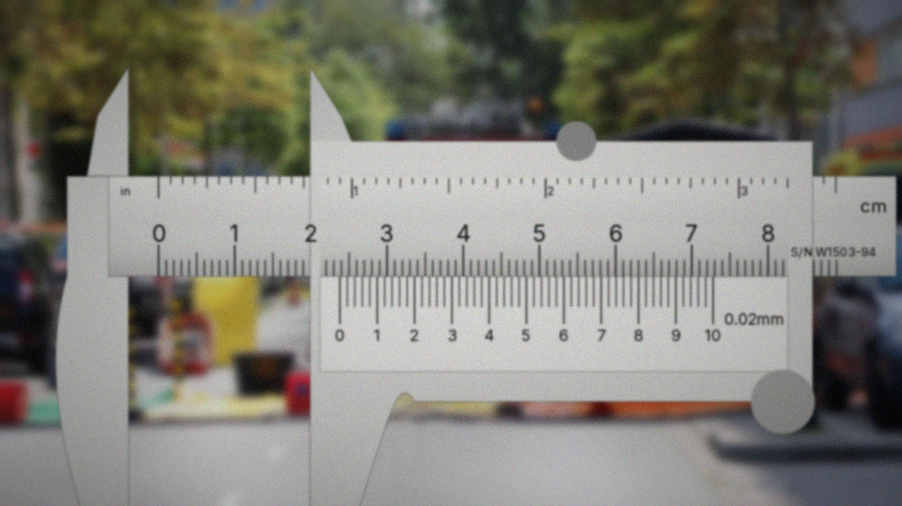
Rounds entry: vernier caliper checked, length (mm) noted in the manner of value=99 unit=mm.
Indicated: value=23.8 unit=mm
